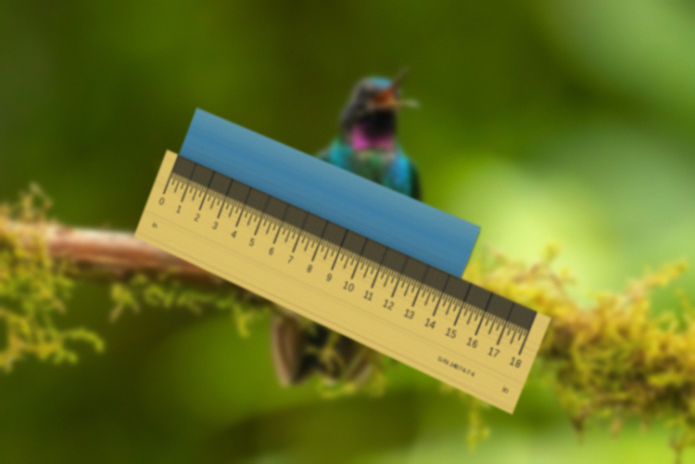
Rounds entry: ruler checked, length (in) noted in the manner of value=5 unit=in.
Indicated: value=14.5 unit=in
